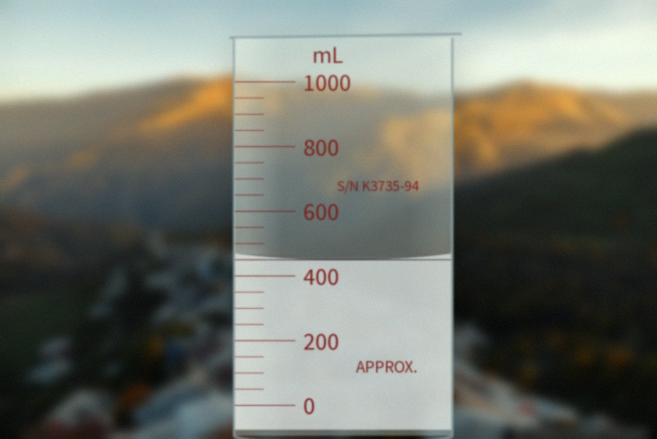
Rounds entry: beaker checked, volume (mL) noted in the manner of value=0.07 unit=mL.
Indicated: value=450 unit=mL
